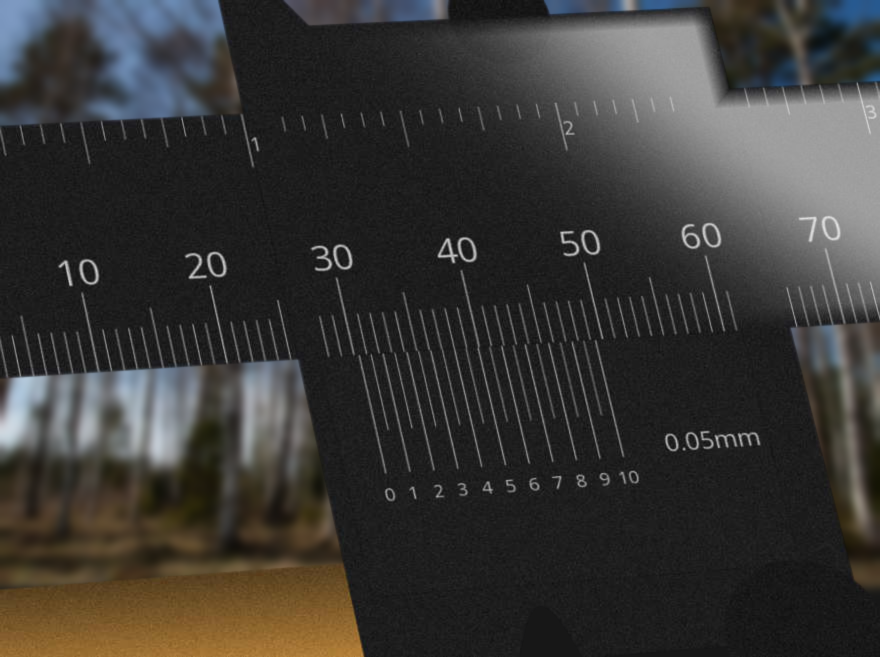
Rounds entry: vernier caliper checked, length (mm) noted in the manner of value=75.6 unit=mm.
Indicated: value=30.4 unit=mm
